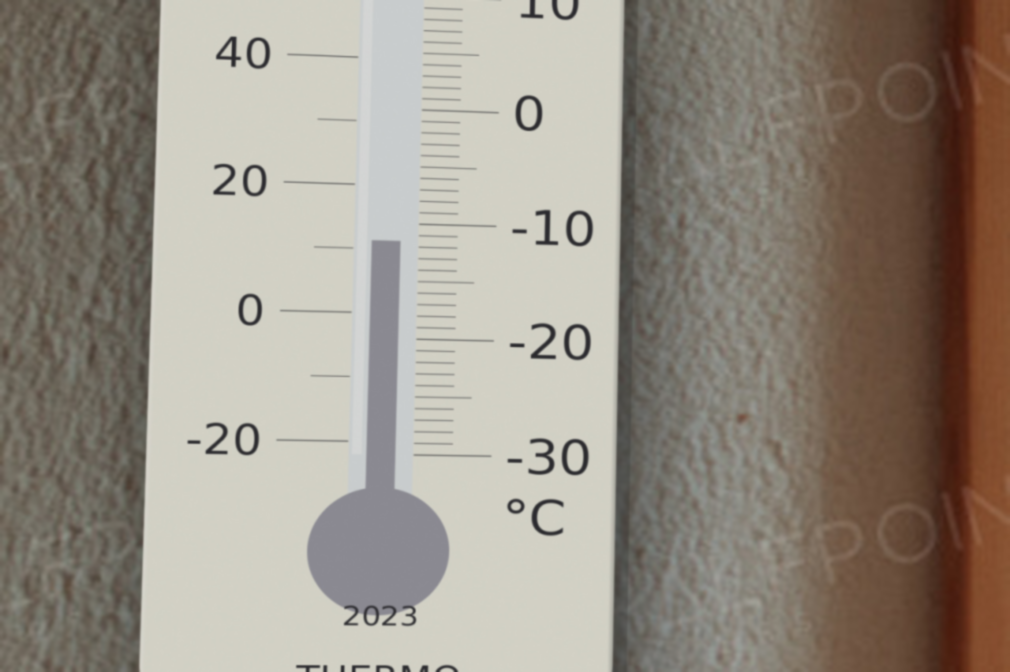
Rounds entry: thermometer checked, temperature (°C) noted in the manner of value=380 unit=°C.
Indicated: value=-11.5 unit=°C
